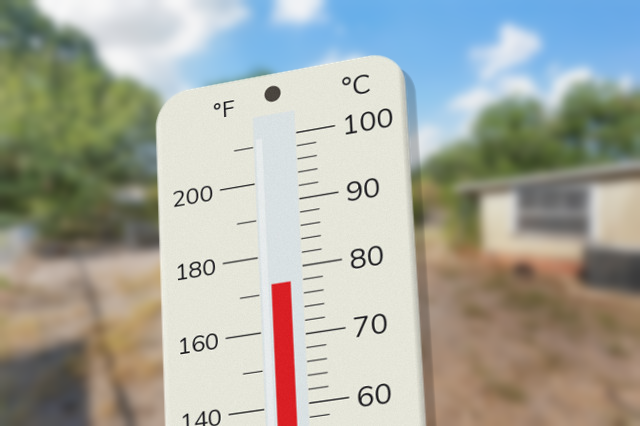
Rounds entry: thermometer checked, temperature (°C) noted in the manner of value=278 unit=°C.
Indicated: value=78 unit=°C
